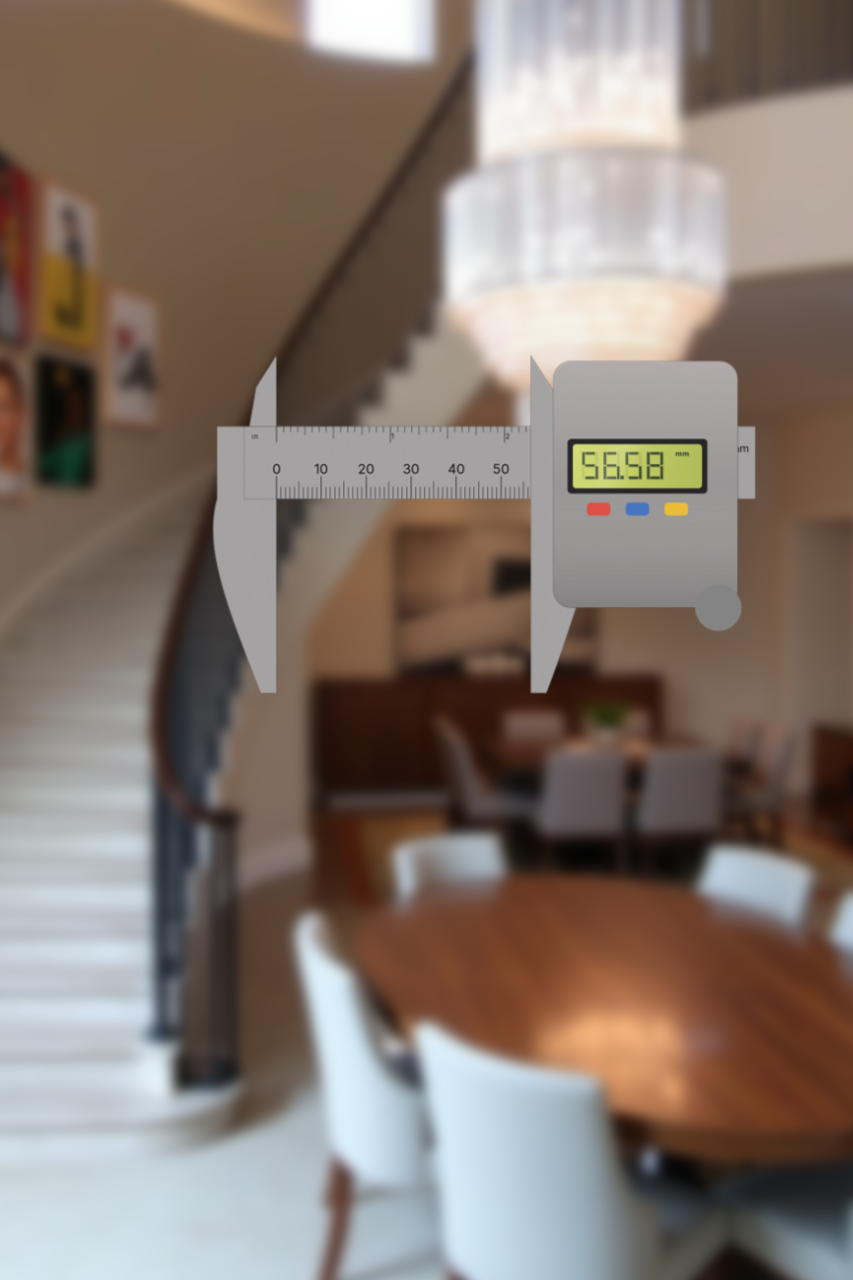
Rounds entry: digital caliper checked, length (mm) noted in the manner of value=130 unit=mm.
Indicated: value=56.58 unit=mm
